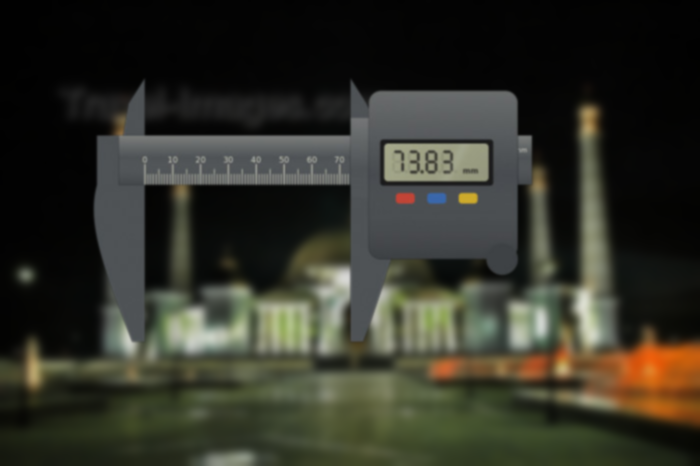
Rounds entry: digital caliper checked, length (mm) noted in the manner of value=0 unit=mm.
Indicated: value=73.83 unit=mm
